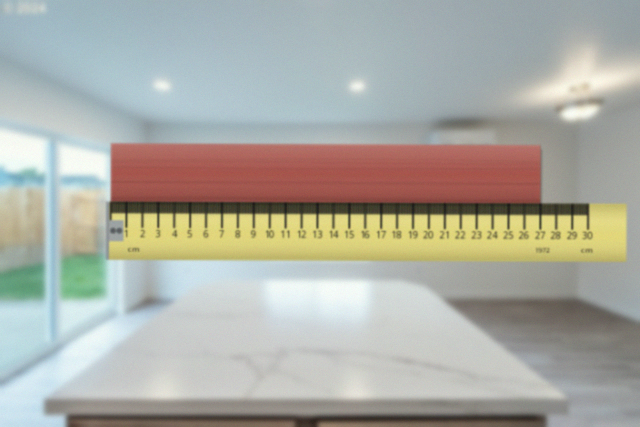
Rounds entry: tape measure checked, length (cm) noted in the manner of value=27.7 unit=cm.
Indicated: value=27 unit=cm
